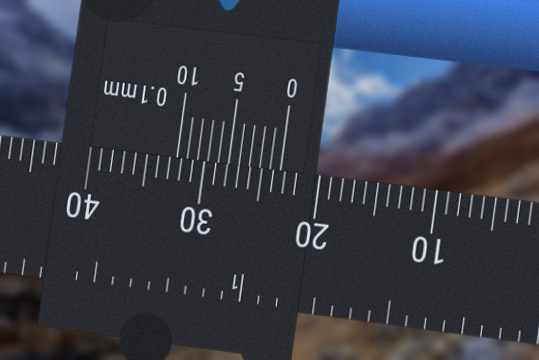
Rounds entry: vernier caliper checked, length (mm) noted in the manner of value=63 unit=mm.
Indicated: value=23.4 unit=mm
